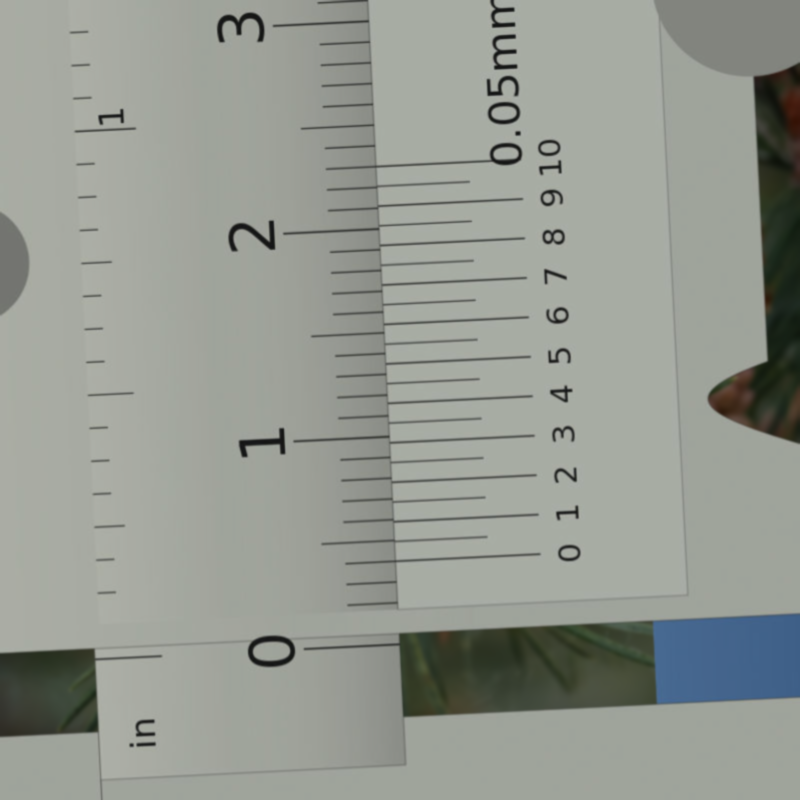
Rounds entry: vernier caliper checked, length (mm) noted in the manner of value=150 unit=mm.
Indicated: value=4.0 unit=mm
